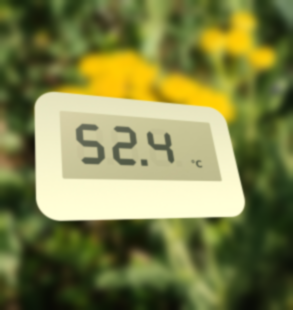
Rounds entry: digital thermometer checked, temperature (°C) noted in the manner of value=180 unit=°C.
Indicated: value=52.4 unit=°C
